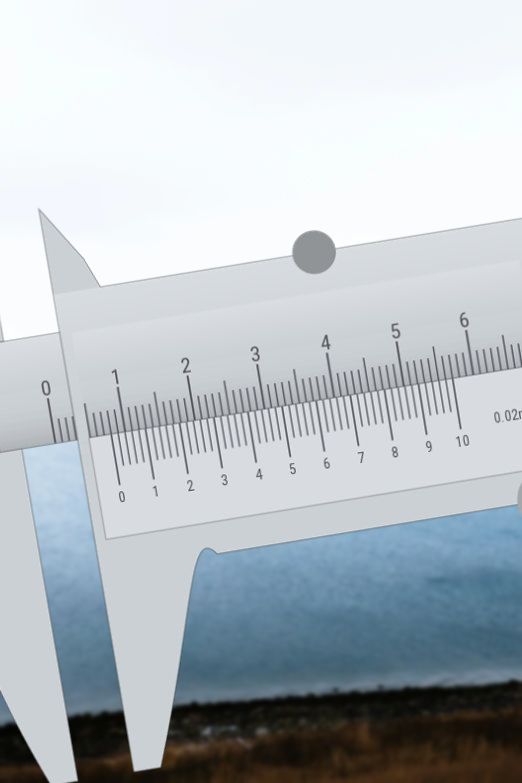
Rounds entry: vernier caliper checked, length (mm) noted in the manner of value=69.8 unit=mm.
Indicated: value=8.0 unit=mm
